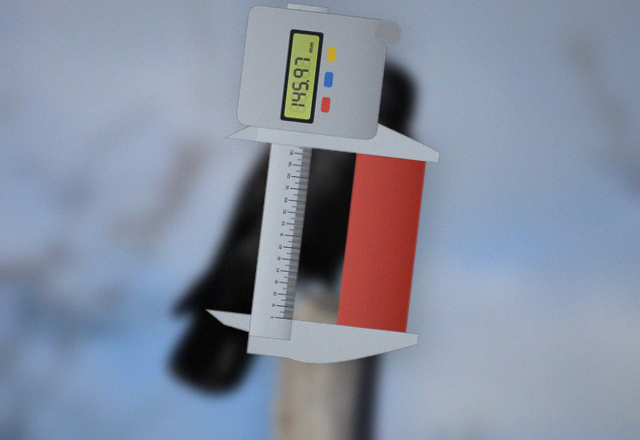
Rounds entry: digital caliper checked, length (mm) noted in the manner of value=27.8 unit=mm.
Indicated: value=145.97 unit=mm
